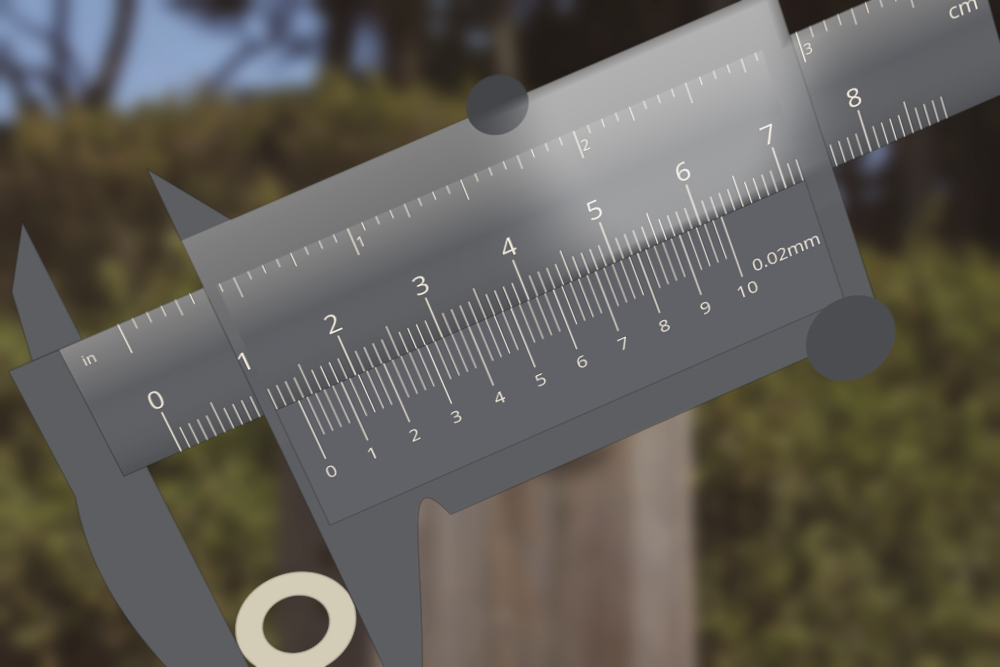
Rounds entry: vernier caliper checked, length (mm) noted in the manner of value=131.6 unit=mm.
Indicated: value=13.4 unit=mm
